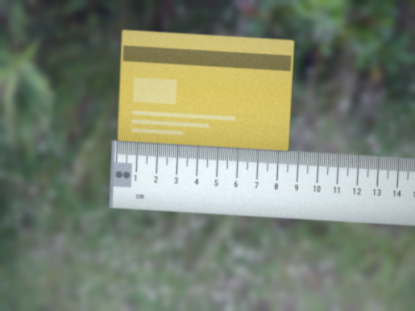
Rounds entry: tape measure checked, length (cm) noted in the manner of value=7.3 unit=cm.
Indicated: value=8.5 unit=cm
